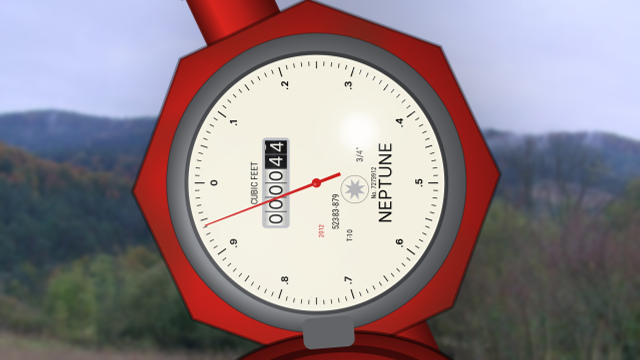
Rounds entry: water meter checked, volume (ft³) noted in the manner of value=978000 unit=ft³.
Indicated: value=43.94 unit=ft³
